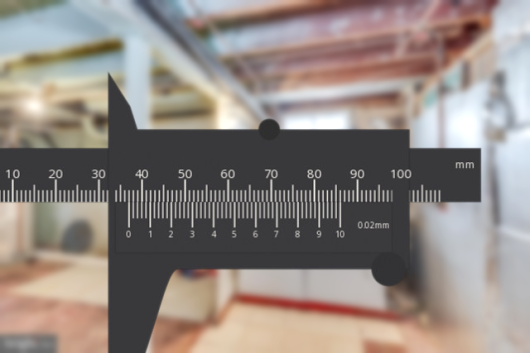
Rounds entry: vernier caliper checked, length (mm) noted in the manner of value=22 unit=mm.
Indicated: value=37.0 unit=mm
